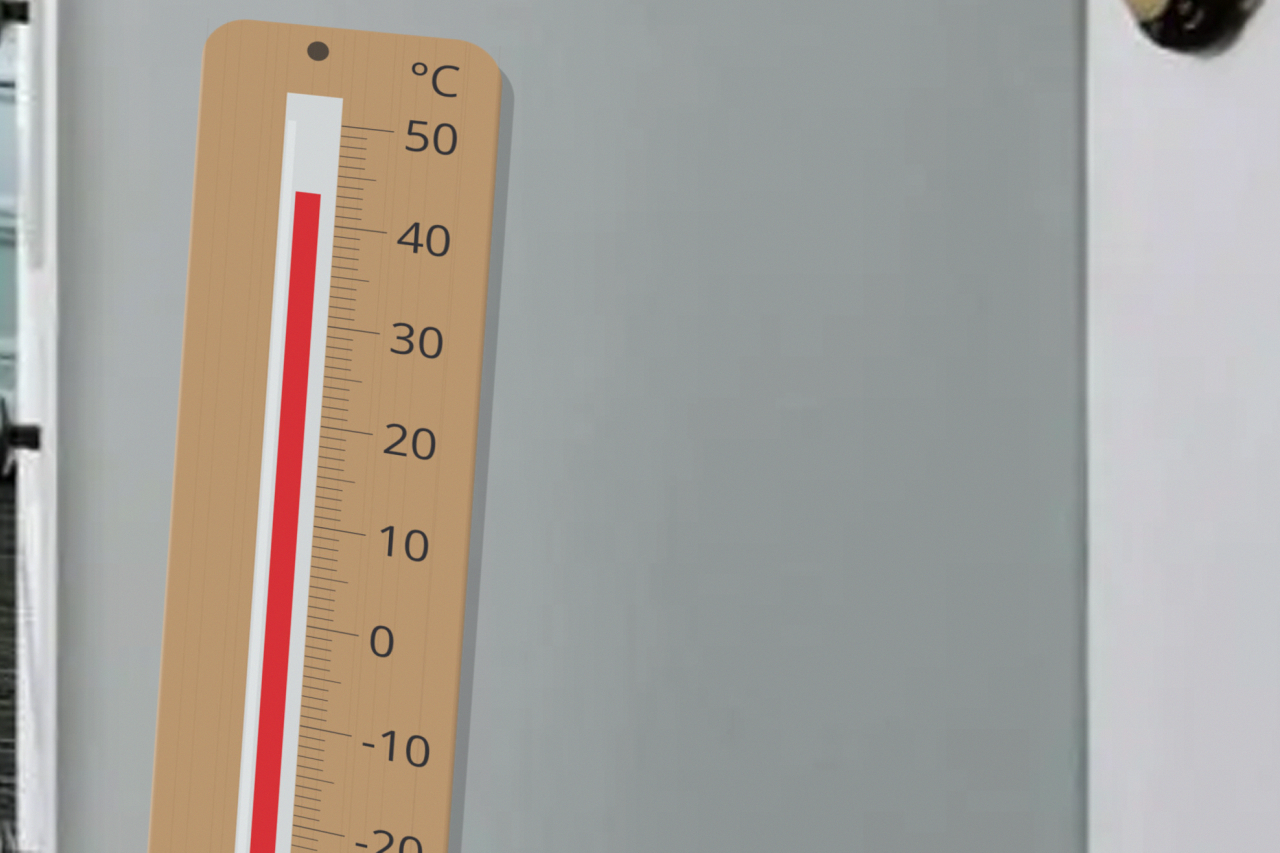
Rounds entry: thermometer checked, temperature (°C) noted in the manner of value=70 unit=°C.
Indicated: value=43 unit=°C
